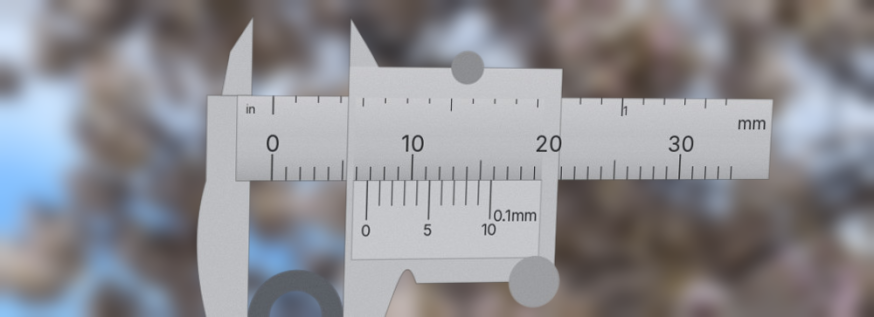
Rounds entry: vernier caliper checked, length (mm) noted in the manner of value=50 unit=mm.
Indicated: value=6.8 unit=mm
